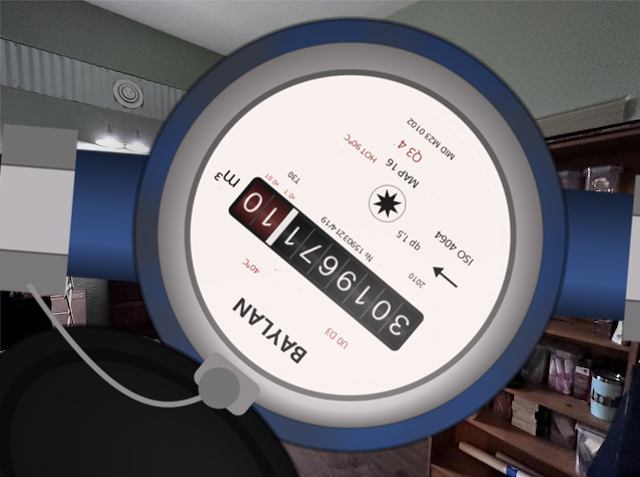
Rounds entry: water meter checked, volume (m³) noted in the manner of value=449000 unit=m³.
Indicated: value=3019671.10 unit=m³
